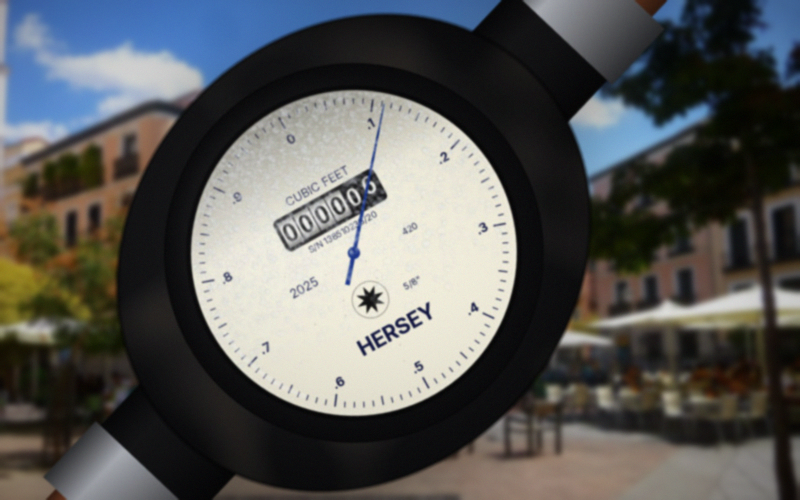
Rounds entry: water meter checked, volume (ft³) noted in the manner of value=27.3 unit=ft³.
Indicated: value=6.11 unit=ft³
